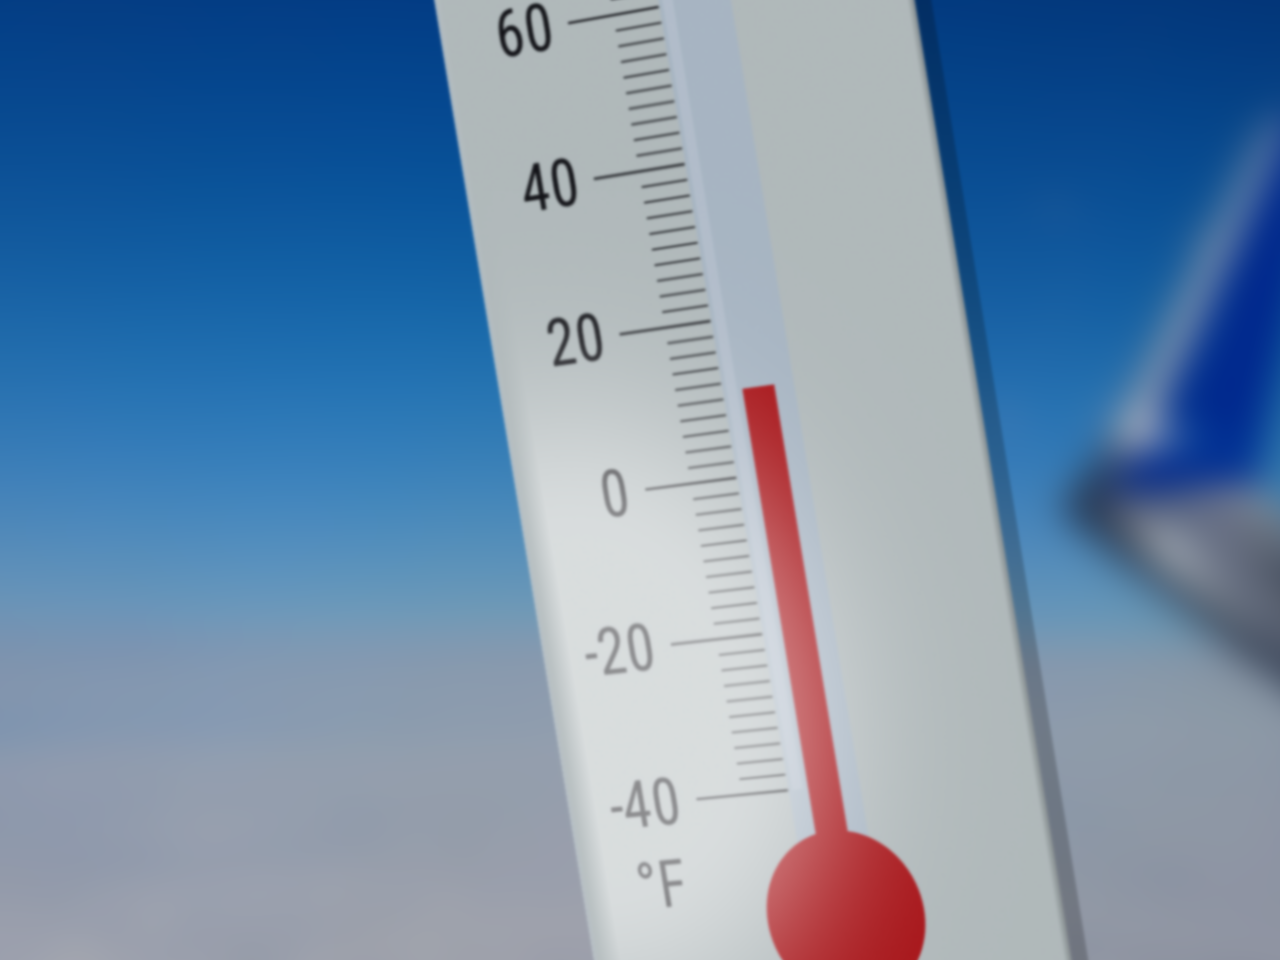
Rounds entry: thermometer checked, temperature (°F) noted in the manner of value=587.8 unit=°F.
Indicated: value=11 unit=°F
